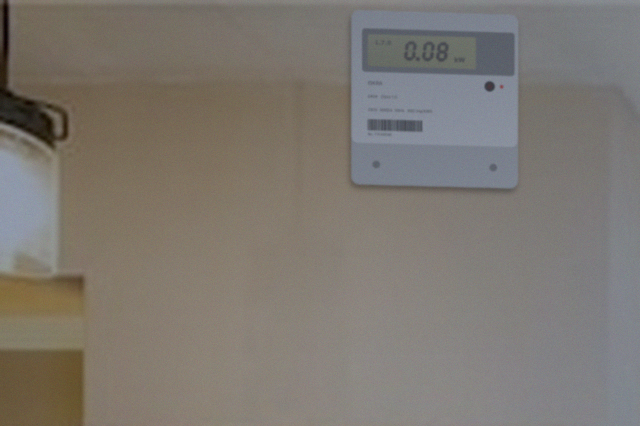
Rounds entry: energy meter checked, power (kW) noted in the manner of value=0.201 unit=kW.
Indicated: value=0.08 unit=kW
